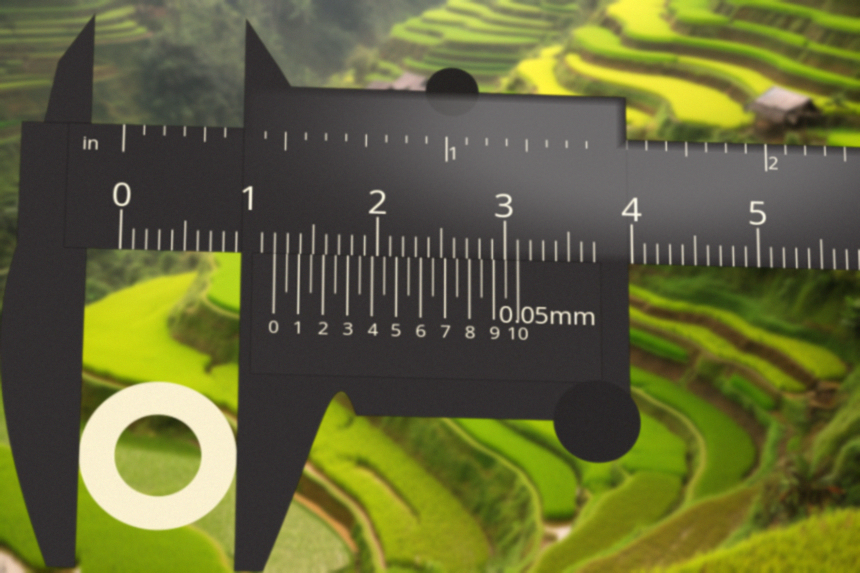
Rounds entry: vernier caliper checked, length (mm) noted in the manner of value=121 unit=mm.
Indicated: value=12.0 unit=mm
